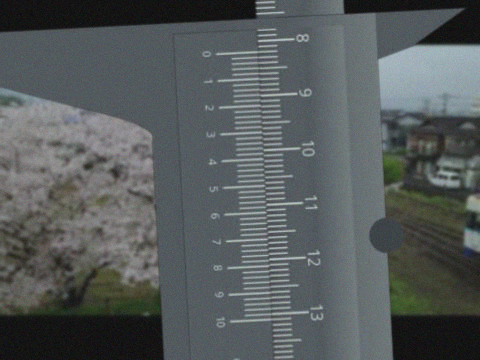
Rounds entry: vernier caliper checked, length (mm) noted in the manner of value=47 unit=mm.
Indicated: value=82.0 unit=mm
